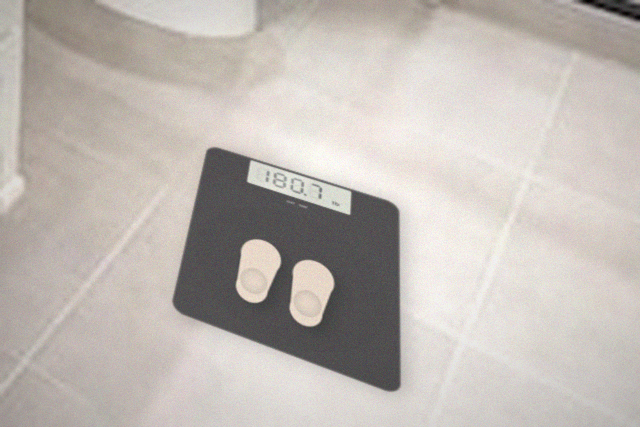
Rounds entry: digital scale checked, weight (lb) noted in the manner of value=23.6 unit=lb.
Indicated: value=180.7 unit=lb
